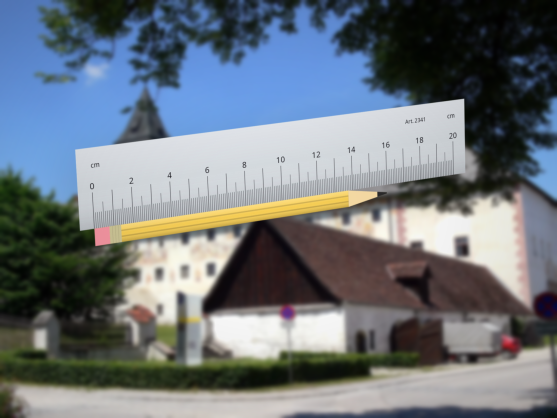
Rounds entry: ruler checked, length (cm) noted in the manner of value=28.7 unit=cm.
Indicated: value=16 unit=cm
